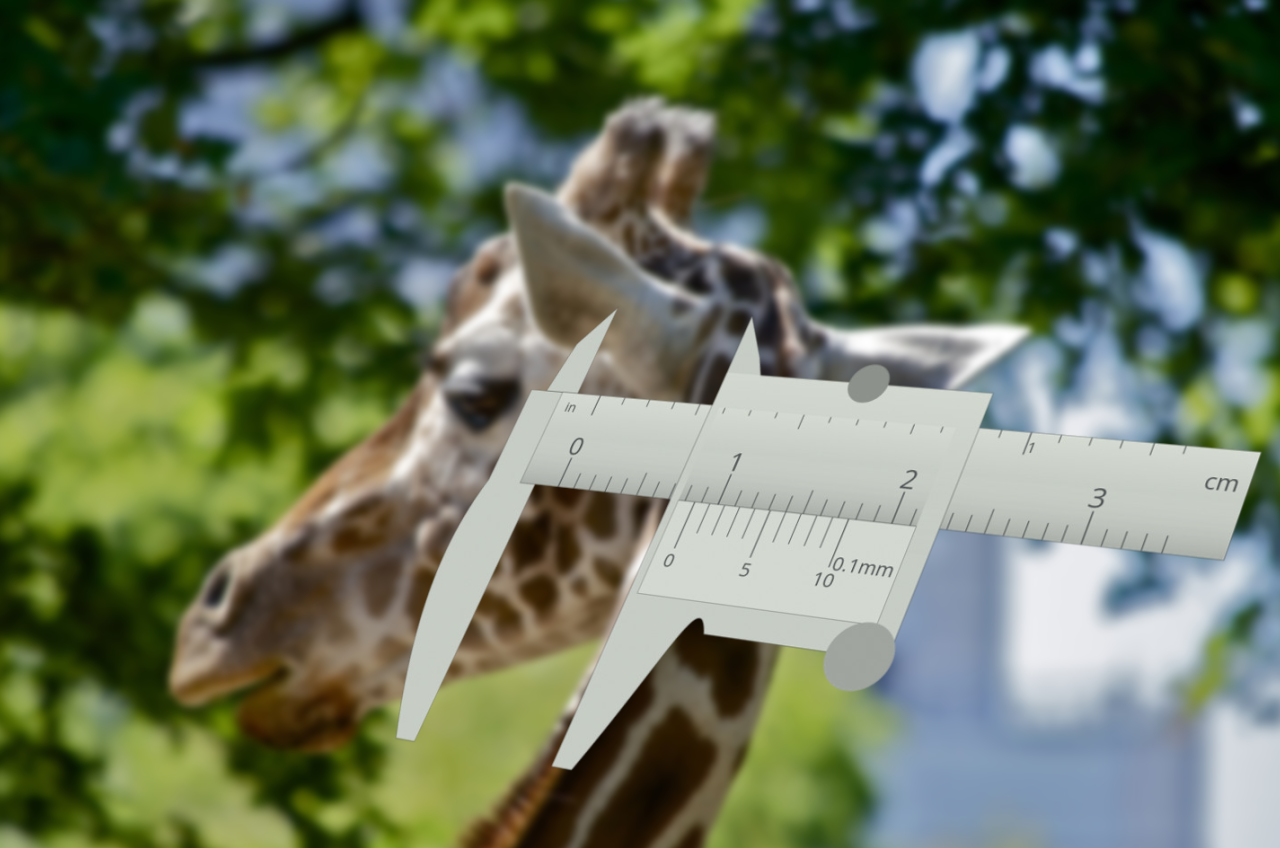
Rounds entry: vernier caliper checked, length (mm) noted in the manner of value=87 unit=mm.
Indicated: value=8.6 unit=mm
